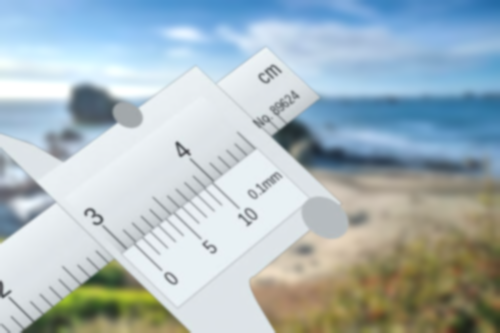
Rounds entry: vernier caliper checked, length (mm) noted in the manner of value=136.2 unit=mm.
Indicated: value=30.8 unit=mm
